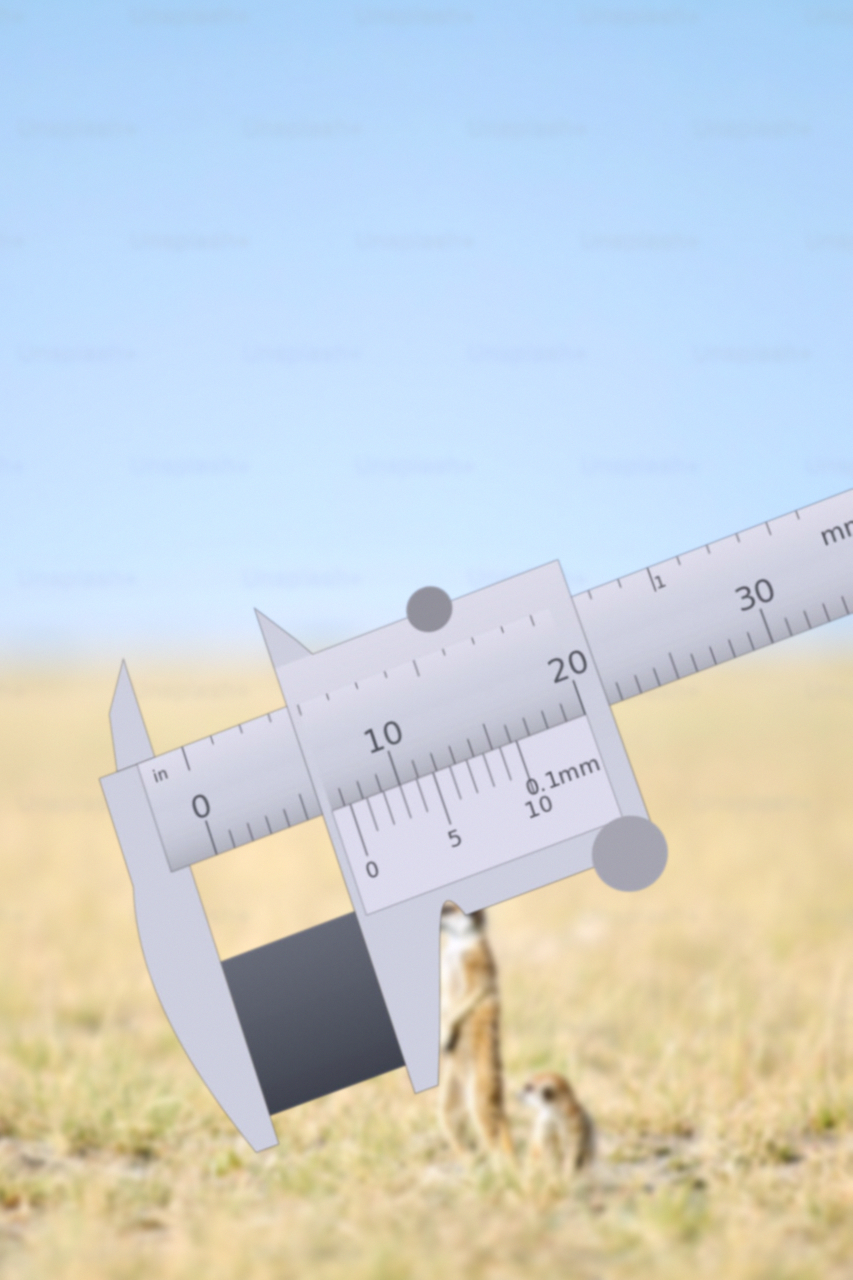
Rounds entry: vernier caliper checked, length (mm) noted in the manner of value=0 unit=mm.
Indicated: value=7.3 unit=mm
